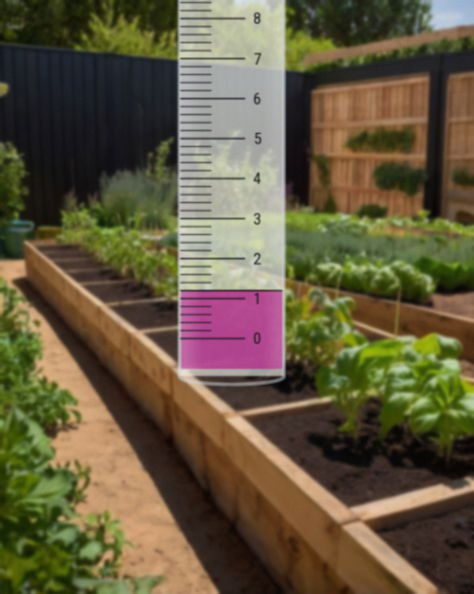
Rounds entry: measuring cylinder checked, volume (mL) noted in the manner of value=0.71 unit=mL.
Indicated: value=1.2 unit=mL
